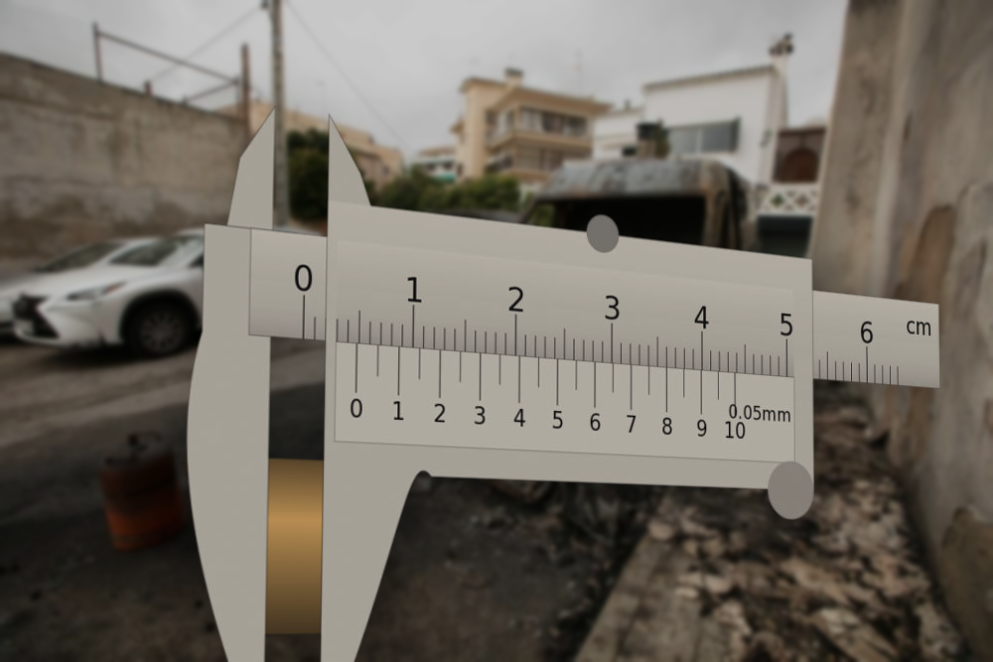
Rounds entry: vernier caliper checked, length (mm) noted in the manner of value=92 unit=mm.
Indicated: value=4.8 unit=mm
